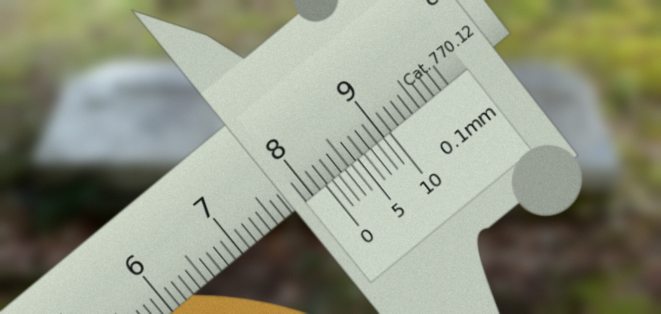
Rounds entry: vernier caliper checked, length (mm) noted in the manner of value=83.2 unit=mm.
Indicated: value=81.8 unit=mm
